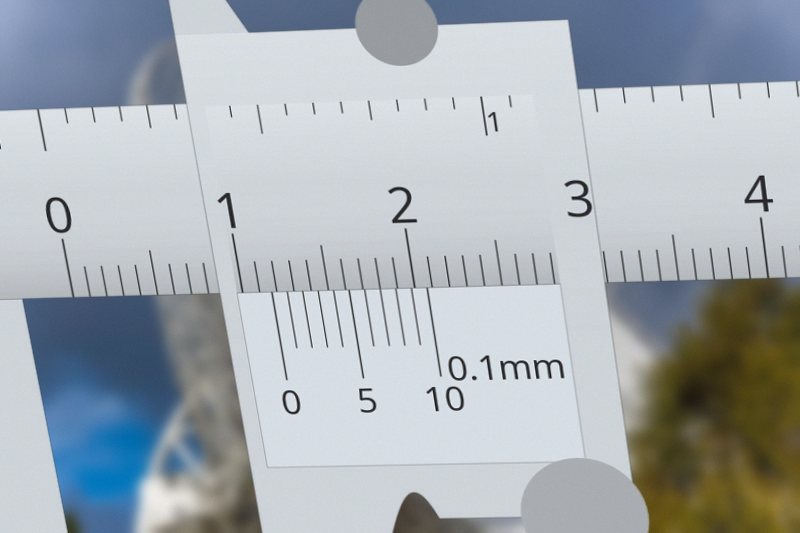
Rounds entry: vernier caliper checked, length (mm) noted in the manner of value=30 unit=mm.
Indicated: value=11.7 unit=mm
